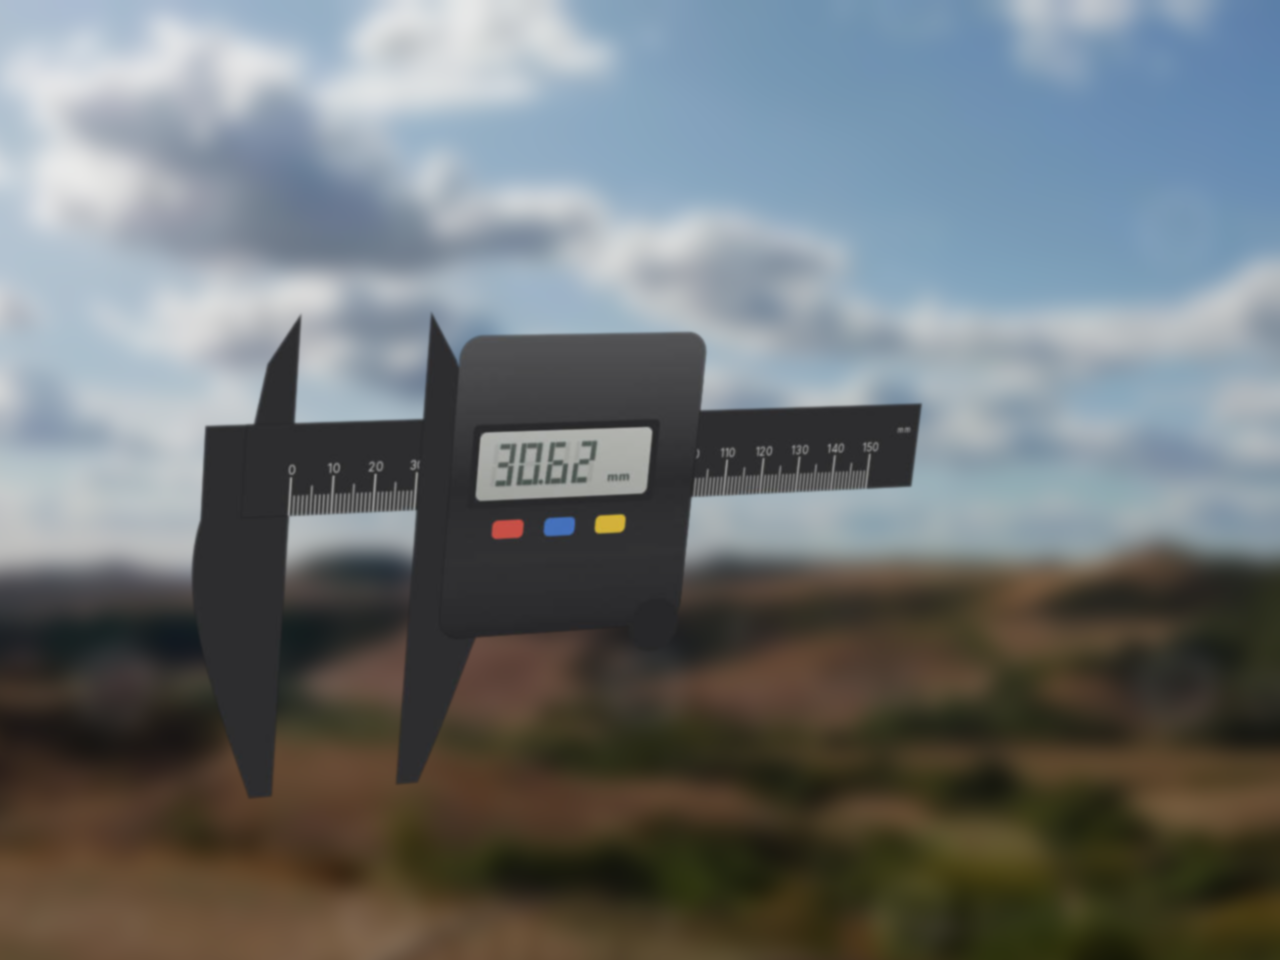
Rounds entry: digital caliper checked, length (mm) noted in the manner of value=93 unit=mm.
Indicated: value=30.62 unit=mm
